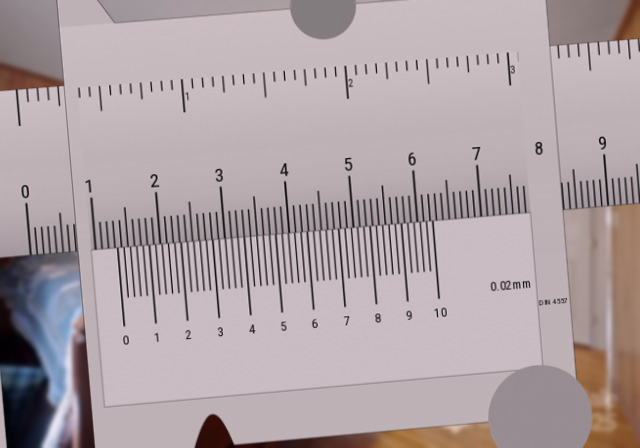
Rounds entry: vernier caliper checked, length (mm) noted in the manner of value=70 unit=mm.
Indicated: value=13.4 unit=mm
